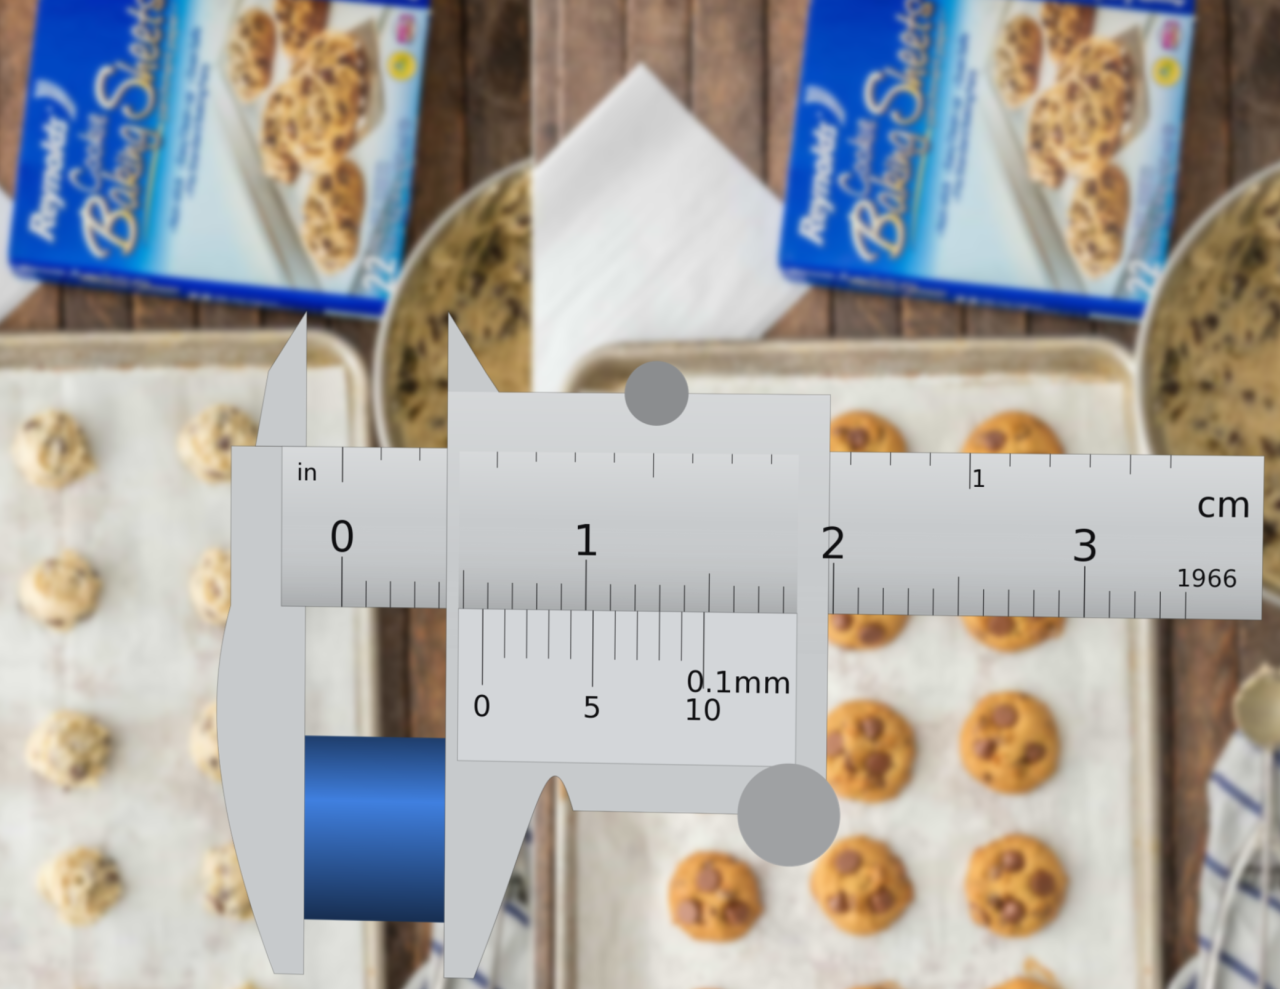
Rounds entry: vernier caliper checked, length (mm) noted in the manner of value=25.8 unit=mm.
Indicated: value=5.8 unit=mm
